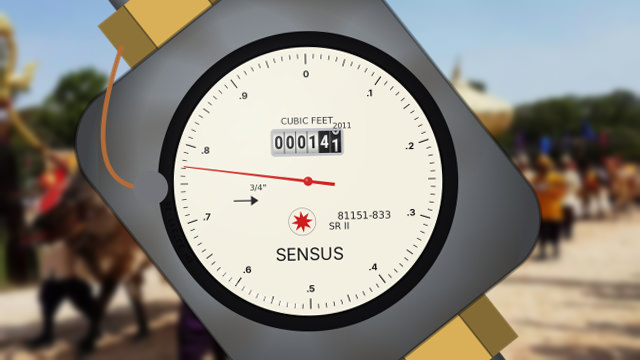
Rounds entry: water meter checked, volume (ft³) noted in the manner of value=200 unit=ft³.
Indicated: value=140.77 unit=ft³
